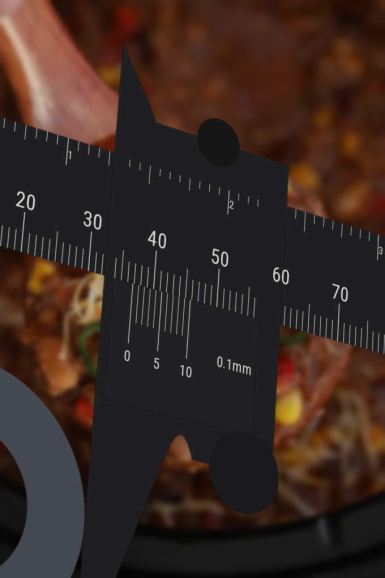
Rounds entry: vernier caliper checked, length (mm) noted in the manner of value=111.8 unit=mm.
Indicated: value=36.8 unit=mm
